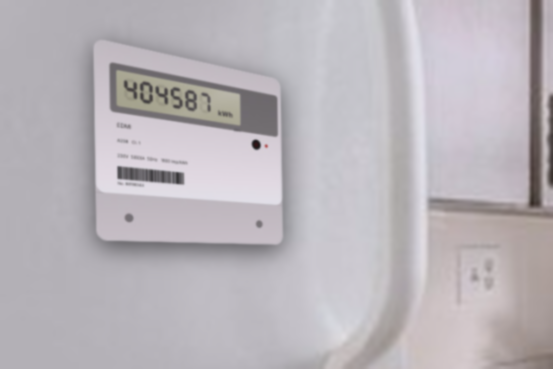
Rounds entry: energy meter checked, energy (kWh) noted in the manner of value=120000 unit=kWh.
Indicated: value=404587 unit=kWh
